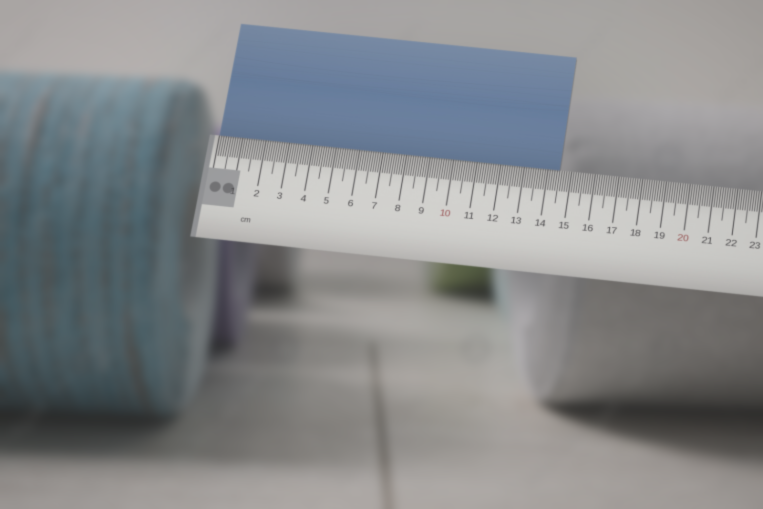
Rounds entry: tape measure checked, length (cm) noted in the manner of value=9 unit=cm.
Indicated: value=14.5 unit=cm
